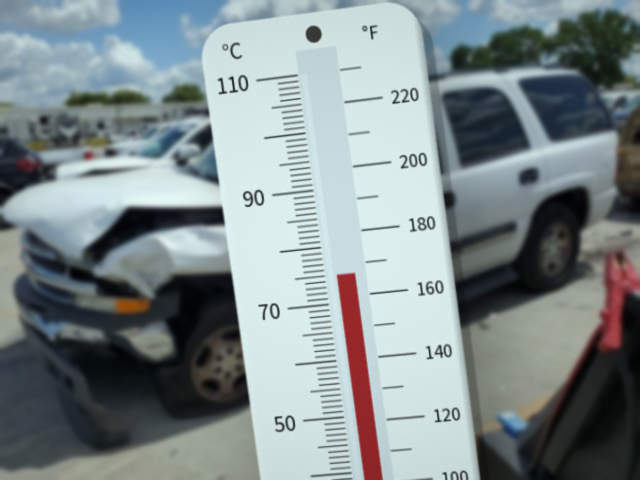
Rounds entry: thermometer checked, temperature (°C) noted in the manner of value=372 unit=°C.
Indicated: value=75 unit=°C
